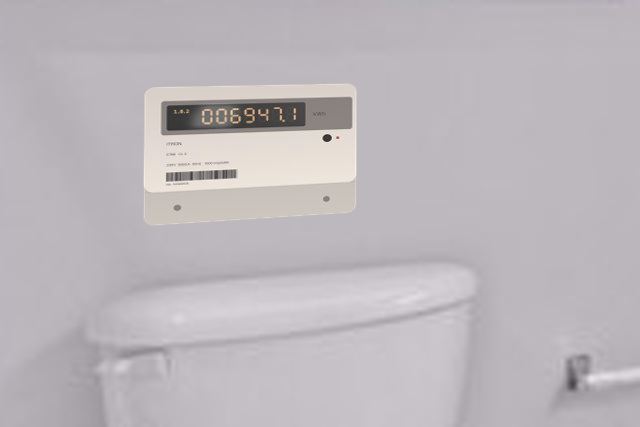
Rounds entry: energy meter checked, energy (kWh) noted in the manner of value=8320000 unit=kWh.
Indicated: value=6947.1 unit=kWh
